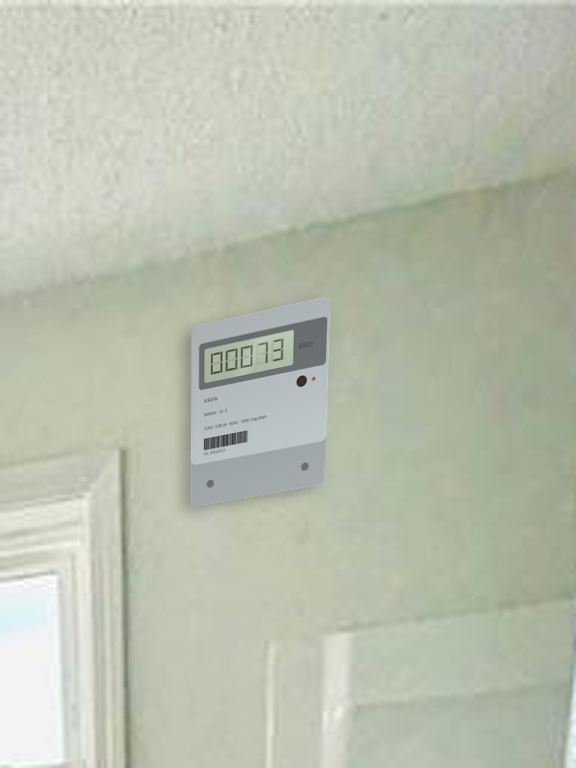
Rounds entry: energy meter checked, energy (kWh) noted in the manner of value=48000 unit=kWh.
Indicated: value=73 unit=kWh
